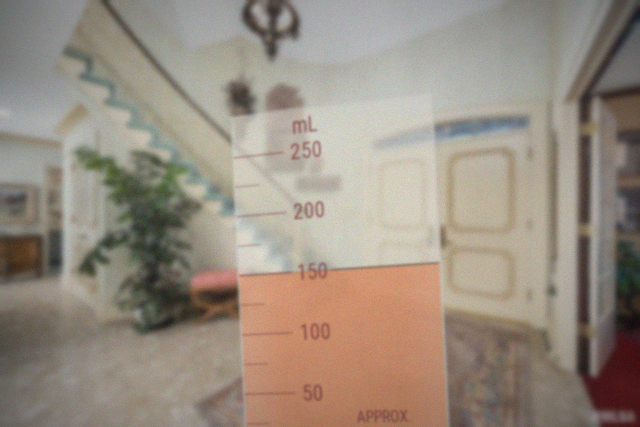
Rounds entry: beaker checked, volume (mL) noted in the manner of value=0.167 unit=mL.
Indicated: value=150 unit=mL
